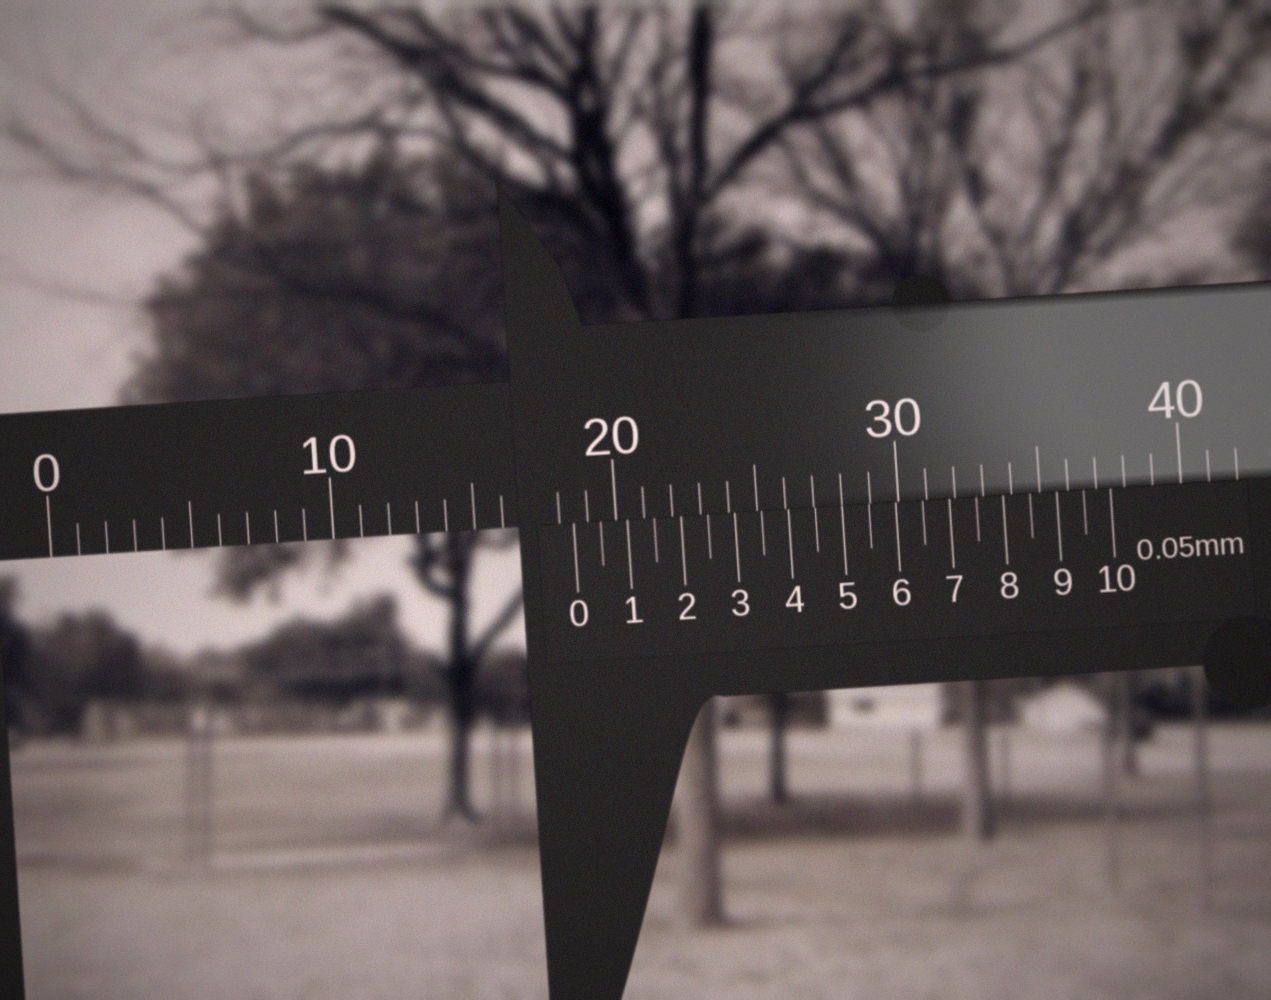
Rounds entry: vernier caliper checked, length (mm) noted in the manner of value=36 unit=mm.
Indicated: value=18.50 unit=mm
